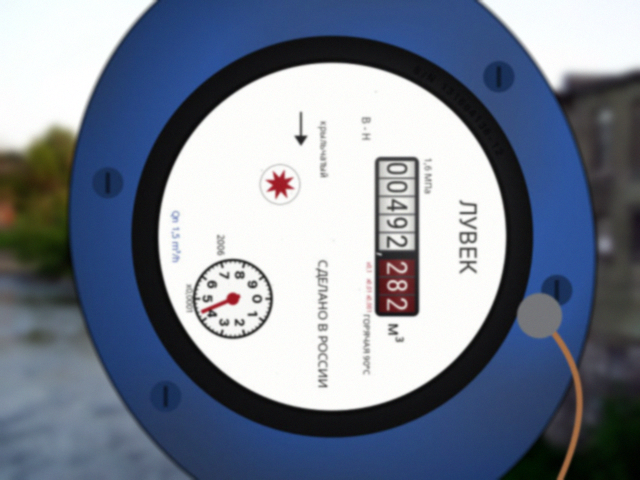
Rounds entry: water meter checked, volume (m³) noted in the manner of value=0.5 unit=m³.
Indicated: value=492.2824 unit=m³
